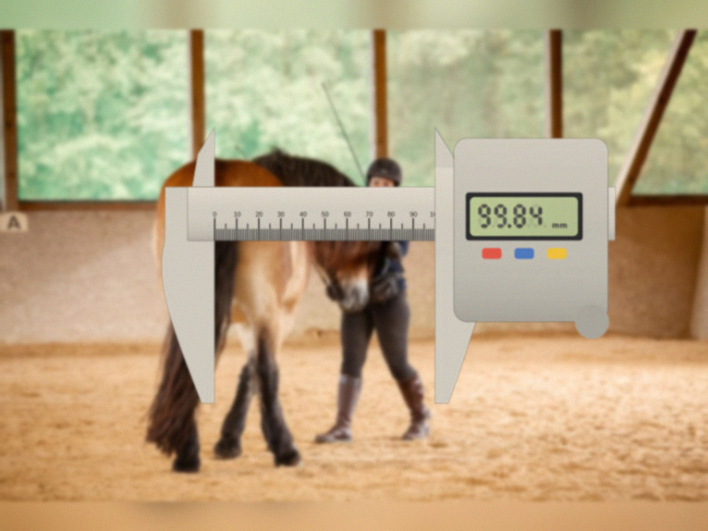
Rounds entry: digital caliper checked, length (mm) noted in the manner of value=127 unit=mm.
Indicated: value=99.84 unit=mm
